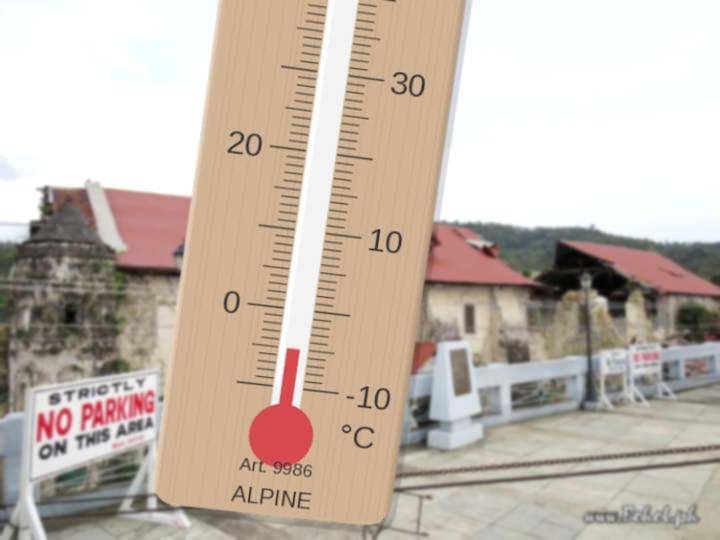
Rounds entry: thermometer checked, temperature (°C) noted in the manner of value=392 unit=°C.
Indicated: value=-5 unit=°C
